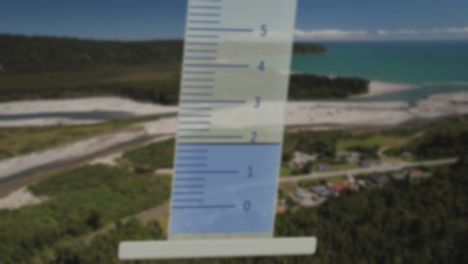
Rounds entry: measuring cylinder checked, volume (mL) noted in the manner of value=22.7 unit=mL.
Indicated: value=1.8 unit=mL
